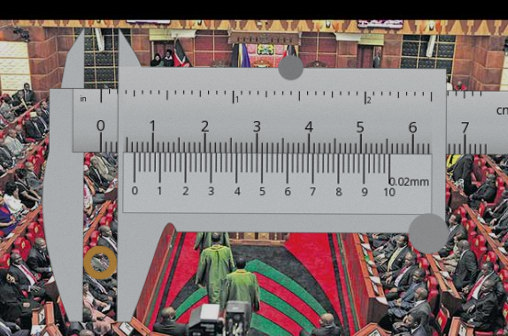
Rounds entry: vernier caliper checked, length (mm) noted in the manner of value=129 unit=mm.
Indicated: value=6.5 unit=mm
